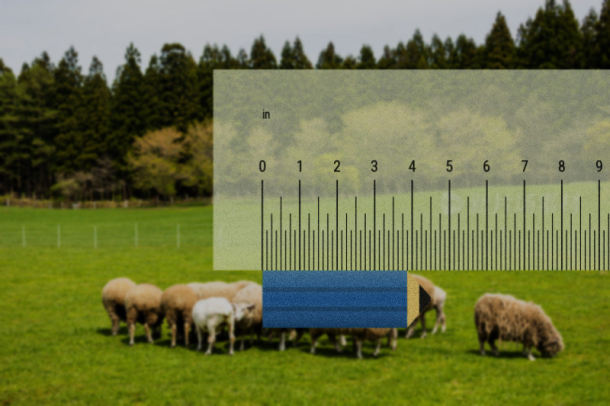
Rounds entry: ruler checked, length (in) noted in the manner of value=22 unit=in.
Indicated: value=4.5 unit=in
